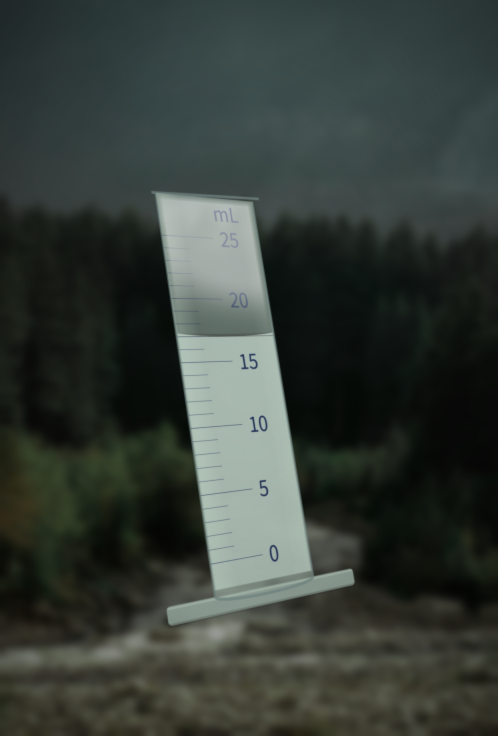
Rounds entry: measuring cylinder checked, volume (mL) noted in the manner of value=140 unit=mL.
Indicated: value=17 unit=mL
